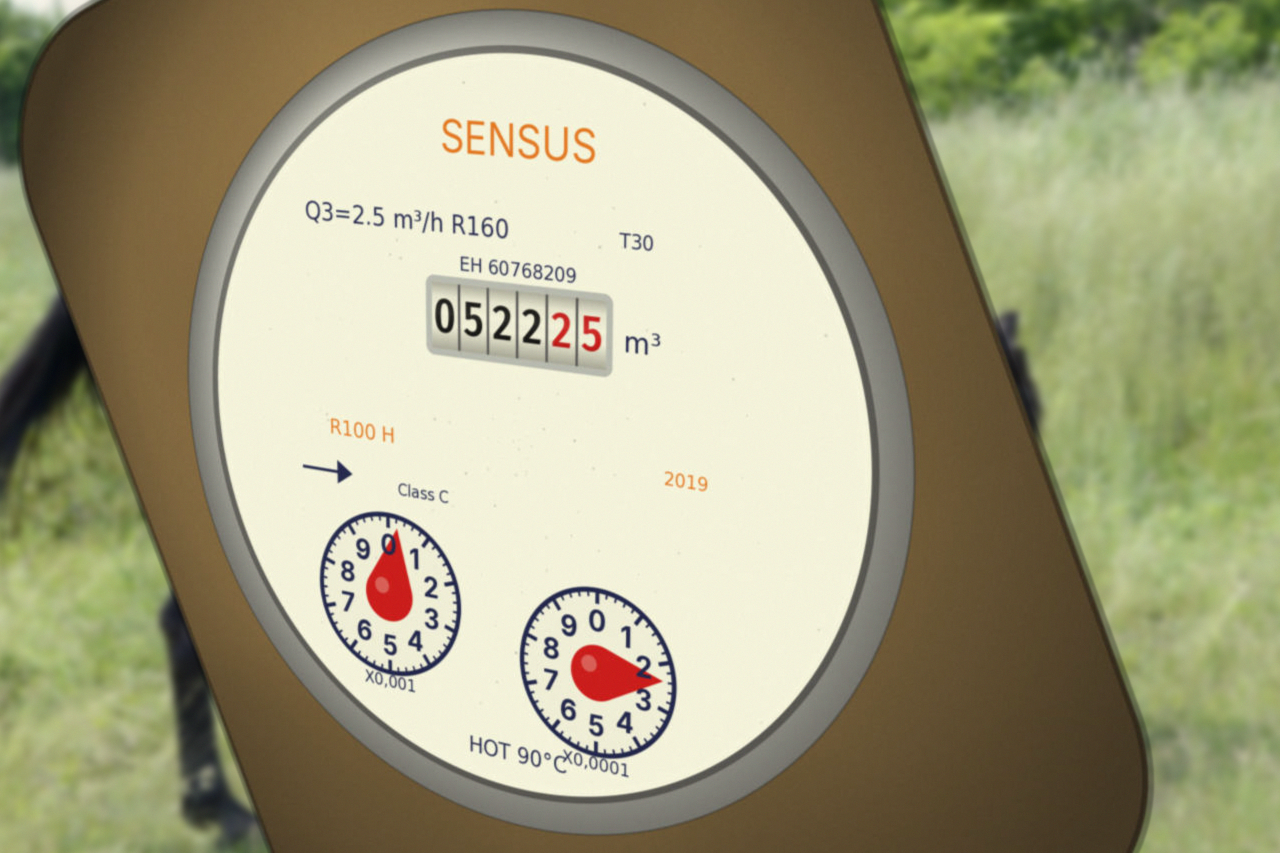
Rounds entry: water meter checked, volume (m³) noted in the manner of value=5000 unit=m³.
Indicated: value=522.2502 unit=m³
